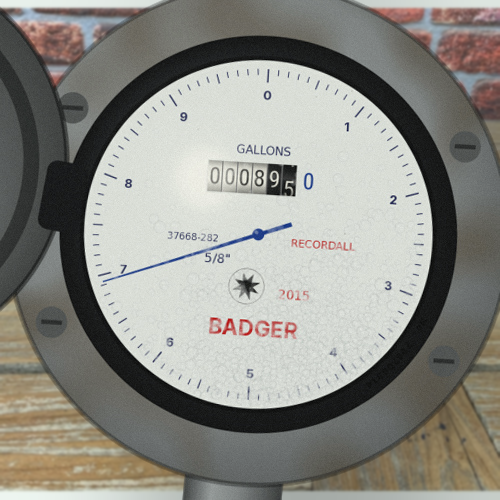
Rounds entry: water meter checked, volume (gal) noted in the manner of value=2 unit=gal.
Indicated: value=8946.9 unit=gal
